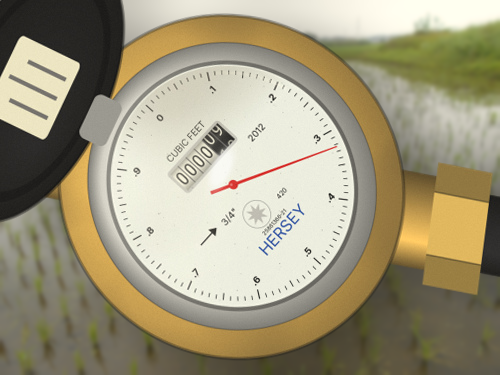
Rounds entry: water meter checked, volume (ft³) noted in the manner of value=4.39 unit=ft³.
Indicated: value=9.32 unit=ft³
